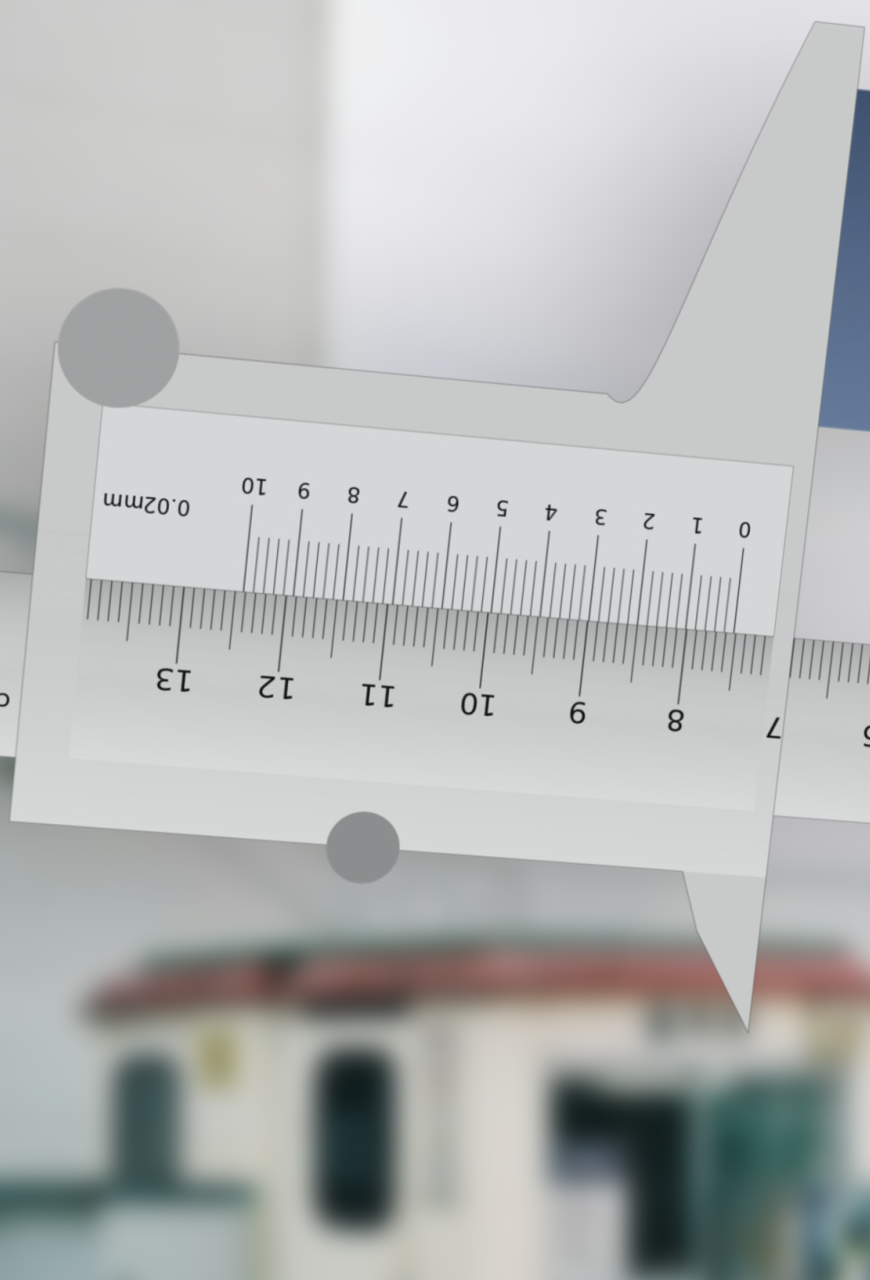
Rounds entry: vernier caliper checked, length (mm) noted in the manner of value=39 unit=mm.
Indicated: value=75.2 unit=mm
